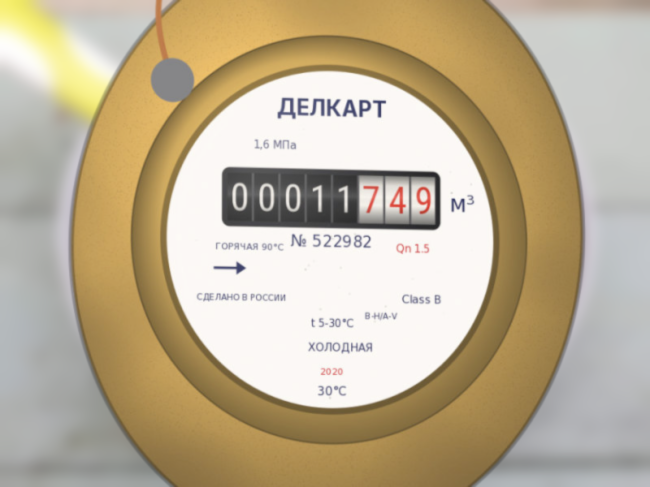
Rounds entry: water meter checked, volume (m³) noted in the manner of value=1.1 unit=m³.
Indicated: value=11.749 unit=m³
